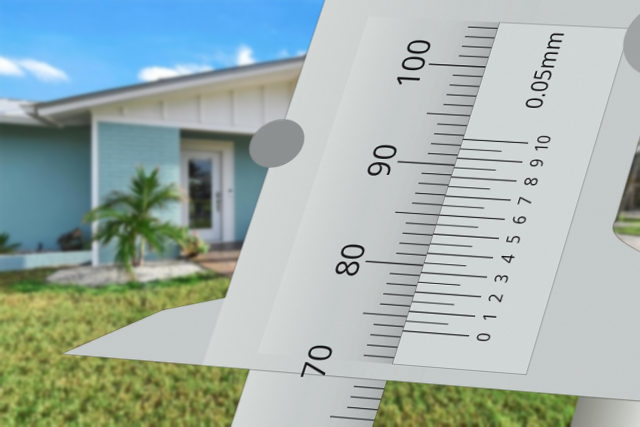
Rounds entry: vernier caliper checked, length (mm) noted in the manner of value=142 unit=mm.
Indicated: value=73.6 unit=mm
